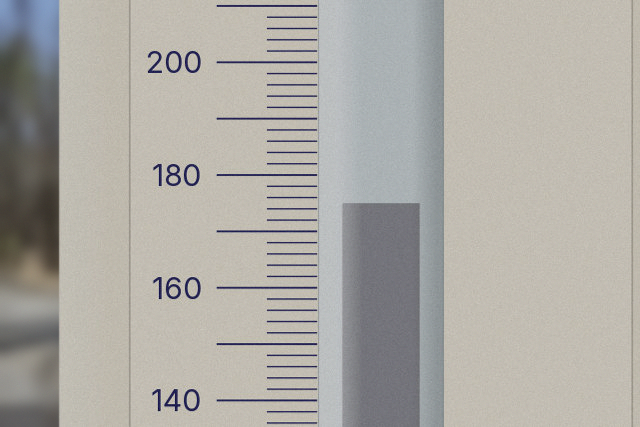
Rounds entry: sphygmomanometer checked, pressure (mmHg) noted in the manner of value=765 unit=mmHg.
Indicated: value=175 unit=mmHg
